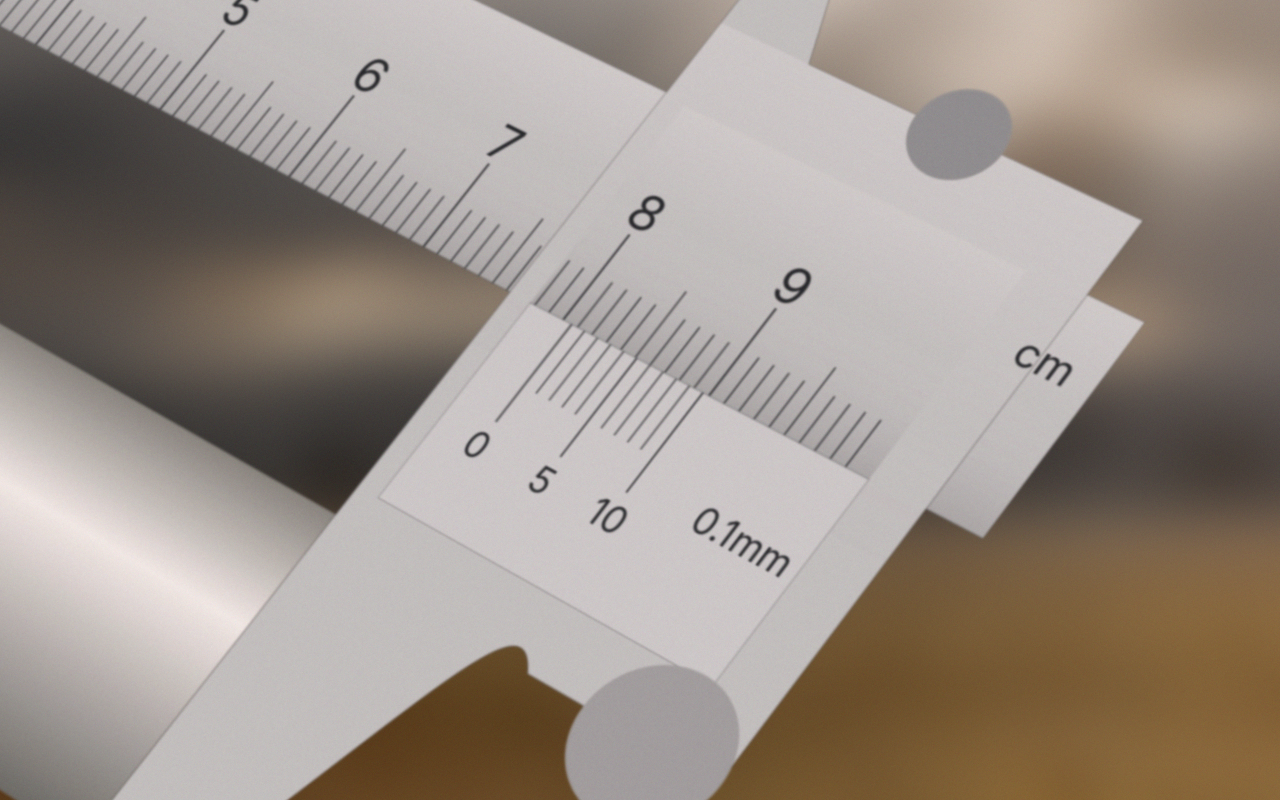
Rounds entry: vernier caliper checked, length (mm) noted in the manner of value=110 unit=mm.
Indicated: value=80.6 unit=mm
